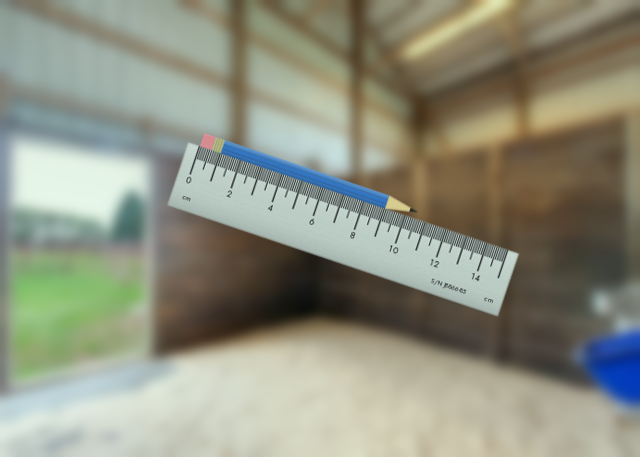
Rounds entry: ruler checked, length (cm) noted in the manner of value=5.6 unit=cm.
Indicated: value=10.5 unit=cm
